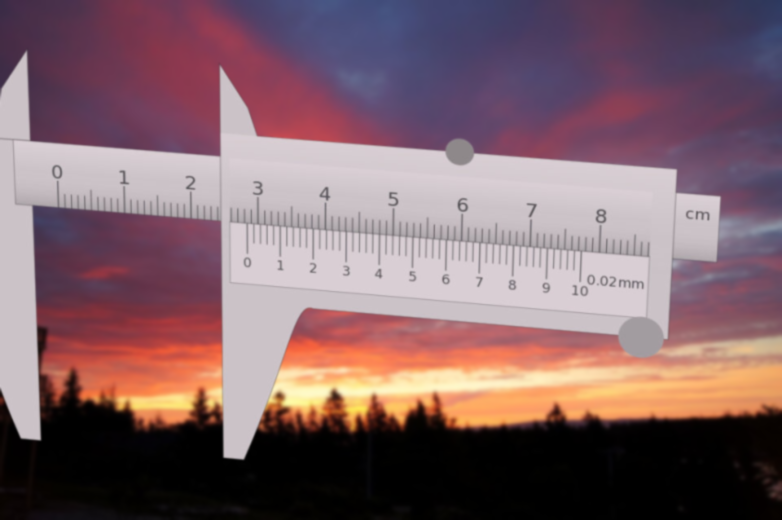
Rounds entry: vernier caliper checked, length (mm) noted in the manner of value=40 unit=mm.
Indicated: value=28.4 unit=mm
